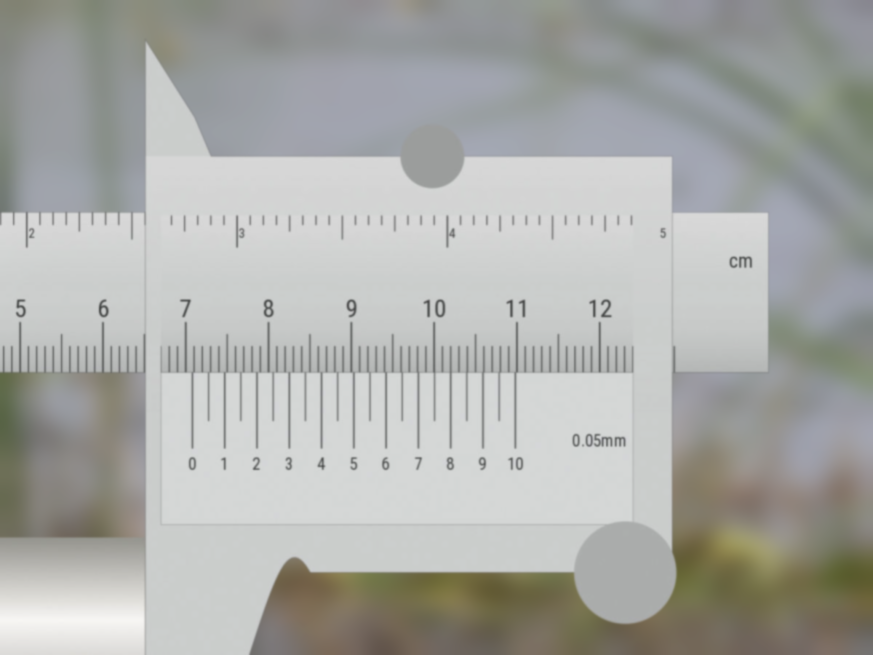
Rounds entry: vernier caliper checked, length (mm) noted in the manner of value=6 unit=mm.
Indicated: value=70.8 unit=mm
